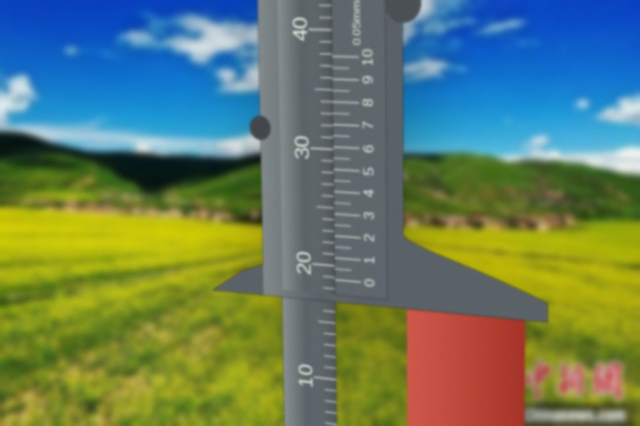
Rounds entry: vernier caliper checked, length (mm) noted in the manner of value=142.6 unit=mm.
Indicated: value=18.8 unit=mm
